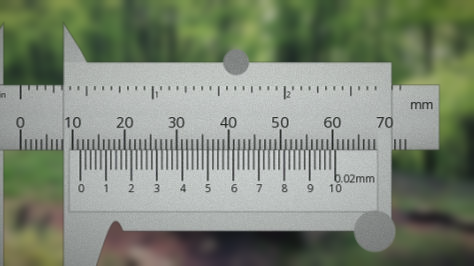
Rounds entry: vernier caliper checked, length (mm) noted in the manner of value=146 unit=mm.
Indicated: value=11.5 unit=mm
